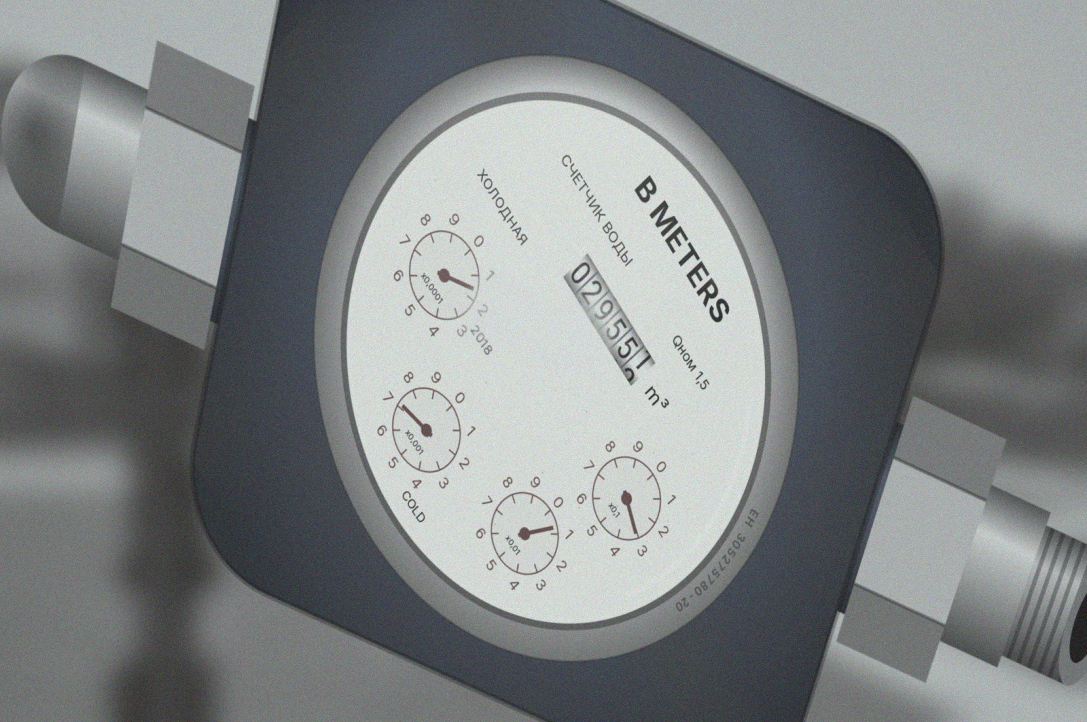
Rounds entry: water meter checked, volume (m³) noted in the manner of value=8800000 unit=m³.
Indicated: value=29551.3071 unit=m³
